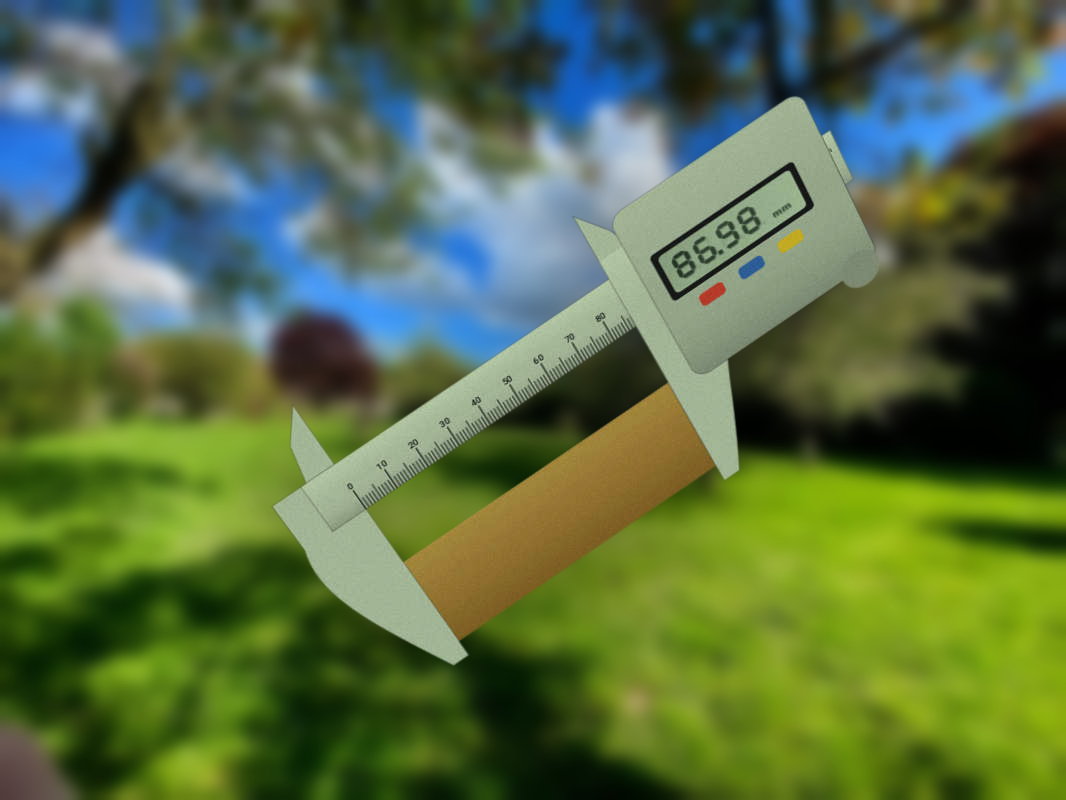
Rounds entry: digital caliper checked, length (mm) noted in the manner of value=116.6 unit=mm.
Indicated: value=86.98 unit=mm
